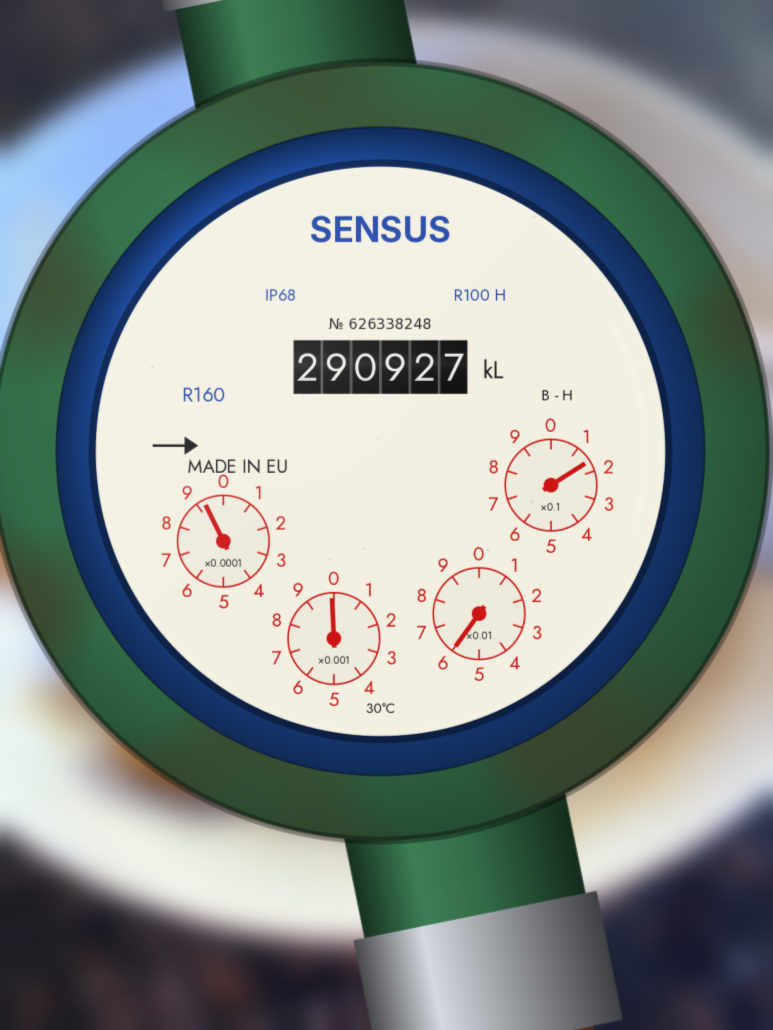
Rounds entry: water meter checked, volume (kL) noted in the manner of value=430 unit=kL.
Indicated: value=290927.1599 unit=kL
